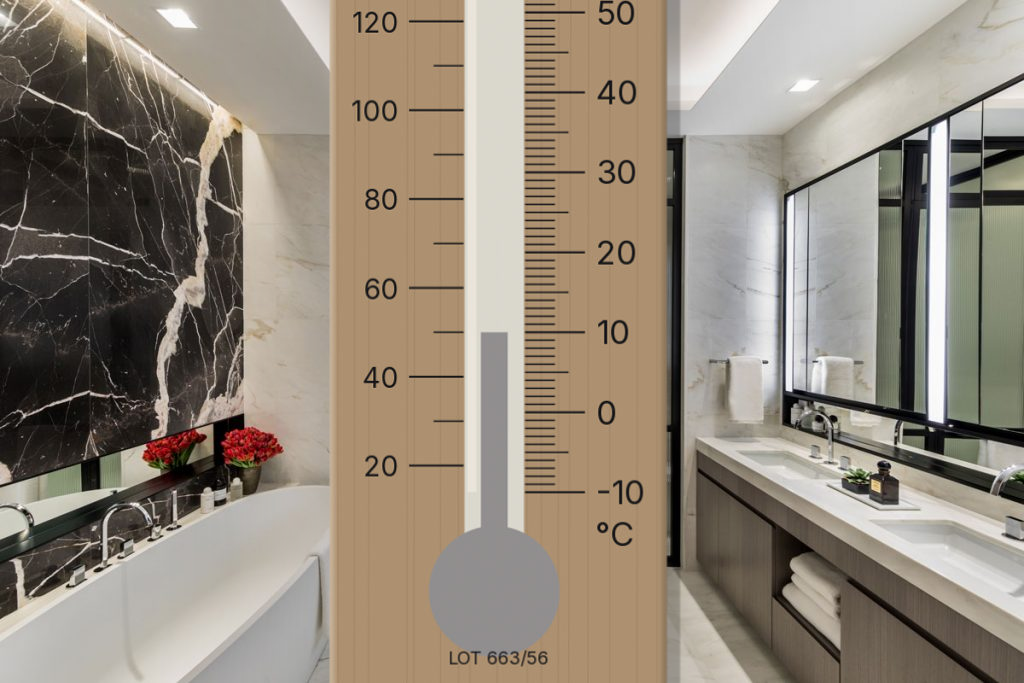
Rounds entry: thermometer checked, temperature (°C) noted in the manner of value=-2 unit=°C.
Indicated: value=10 unit=°C
